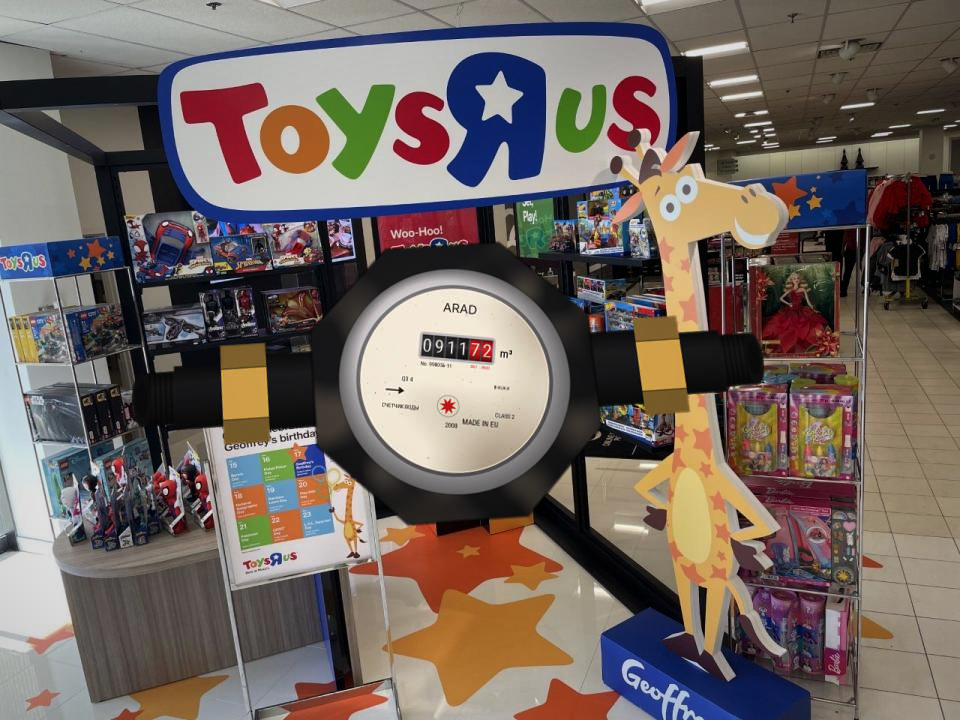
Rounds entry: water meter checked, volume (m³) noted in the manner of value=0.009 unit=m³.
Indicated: value=911.72 unit=m³
